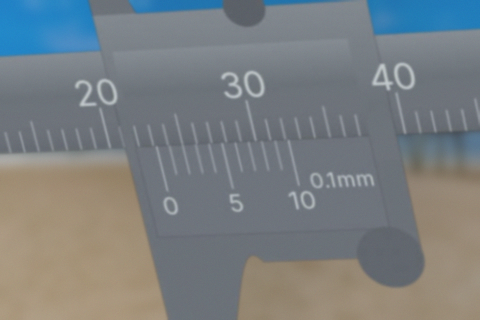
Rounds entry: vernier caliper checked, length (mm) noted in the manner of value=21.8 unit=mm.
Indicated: value=23.2 unit=mm
